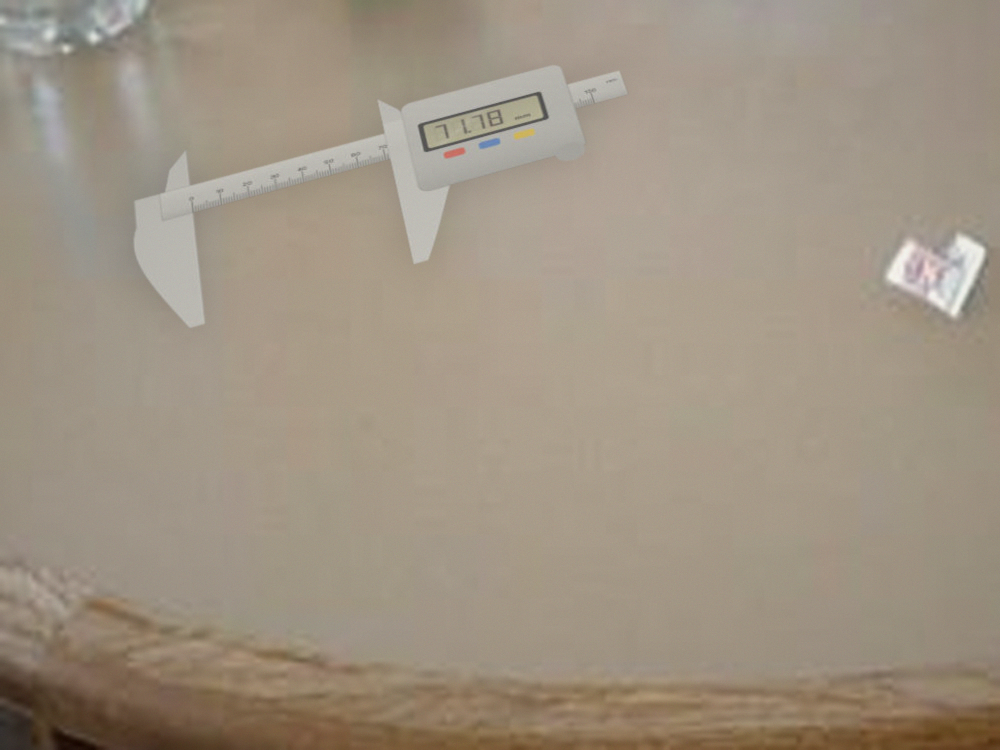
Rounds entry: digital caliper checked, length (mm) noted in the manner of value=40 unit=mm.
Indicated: value=71.78 unit=mm
